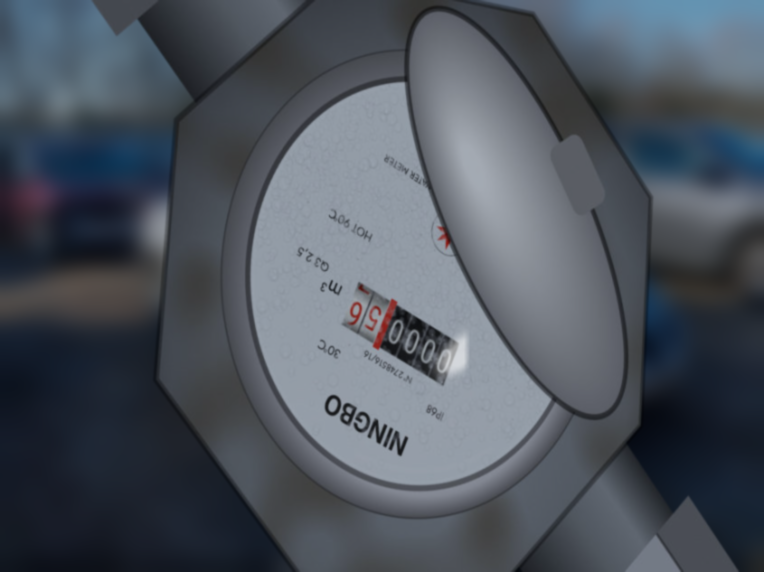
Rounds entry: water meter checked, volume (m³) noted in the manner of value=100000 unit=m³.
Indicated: value=0.56 unit=m³
